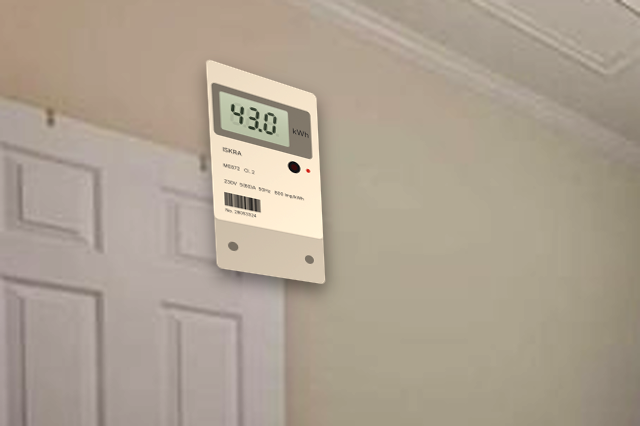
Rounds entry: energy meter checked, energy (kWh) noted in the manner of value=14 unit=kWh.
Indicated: value=43.0 unit=kWh
